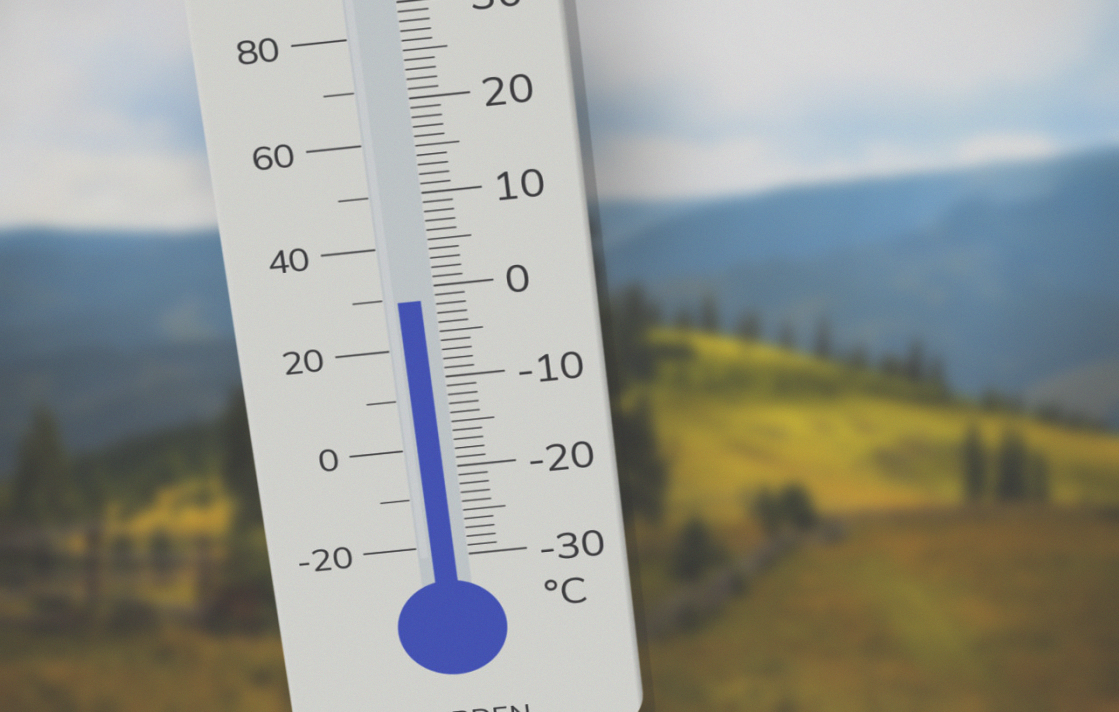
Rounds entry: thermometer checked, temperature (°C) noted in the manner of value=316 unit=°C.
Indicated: value=-1.5 unit=°C
